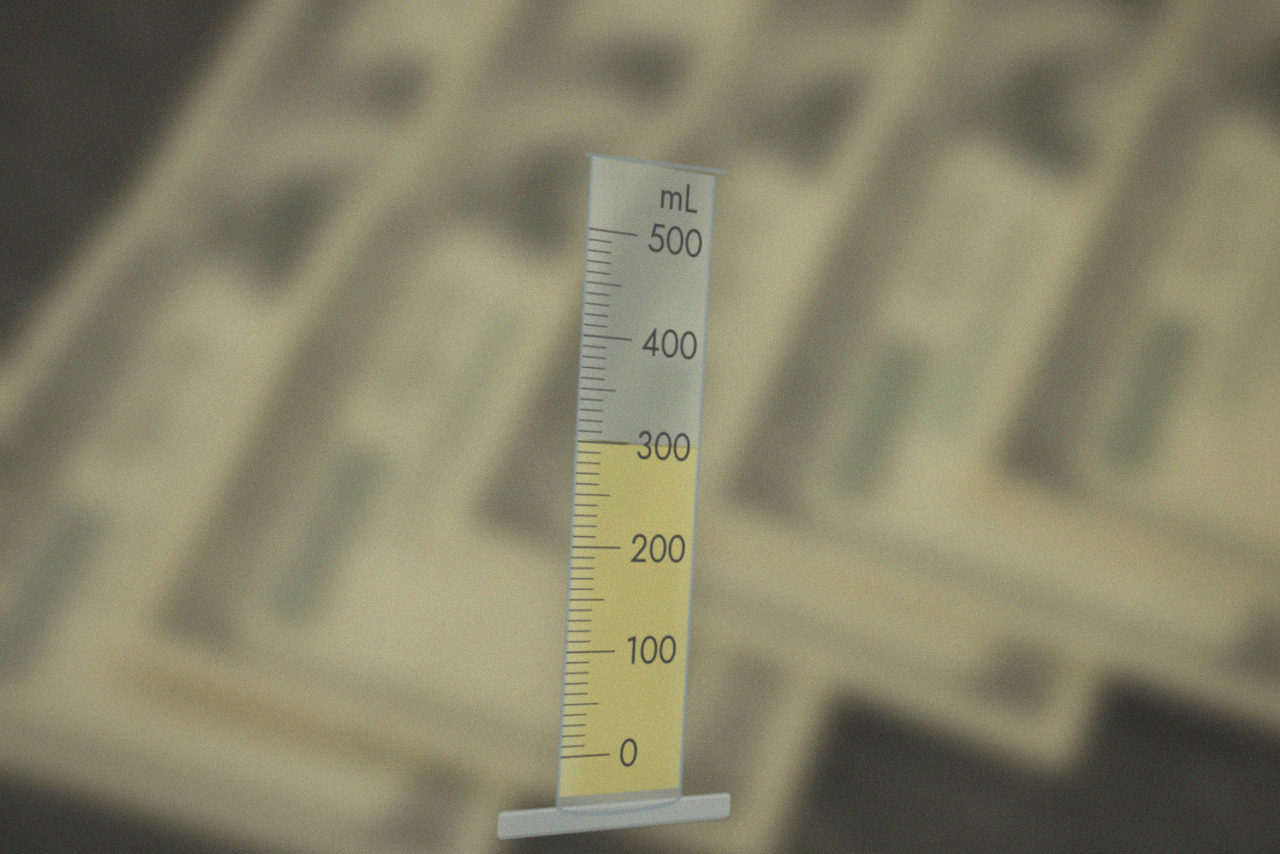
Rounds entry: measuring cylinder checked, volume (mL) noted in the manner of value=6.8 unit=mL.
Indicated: value=300 unit=mL
